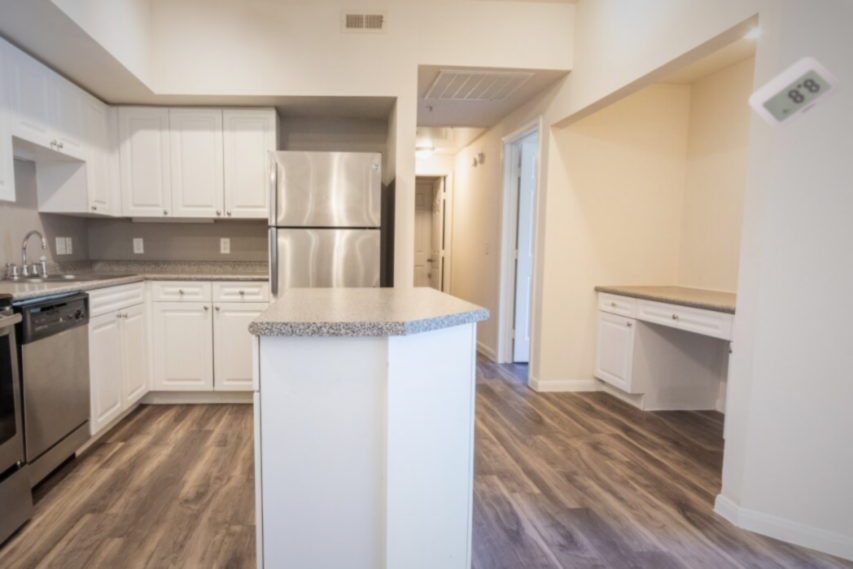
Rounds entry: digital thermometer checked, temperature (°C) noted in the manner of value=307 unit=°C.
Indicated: value=8.8 unit=°C
